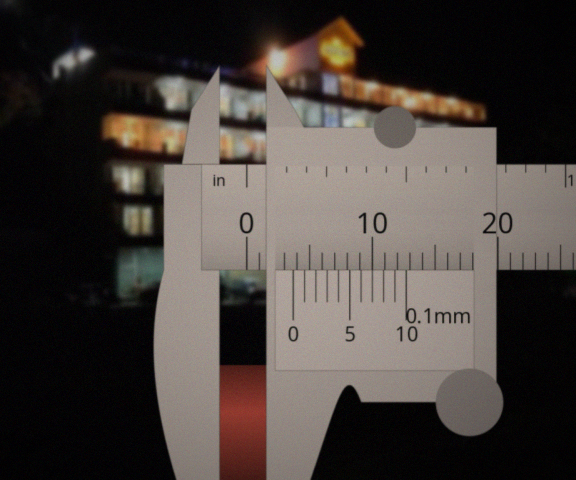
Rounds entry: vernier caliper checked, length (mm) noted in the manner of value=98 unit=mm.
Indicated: value=3.7 unit=mm
